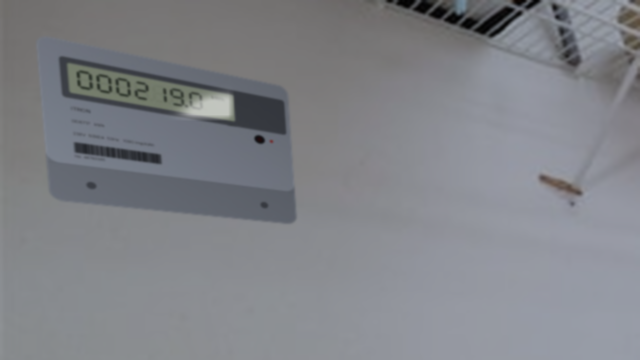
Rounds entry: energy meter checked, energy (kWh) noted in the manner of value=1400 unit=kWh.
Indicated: value=219.0 unit=kWh
